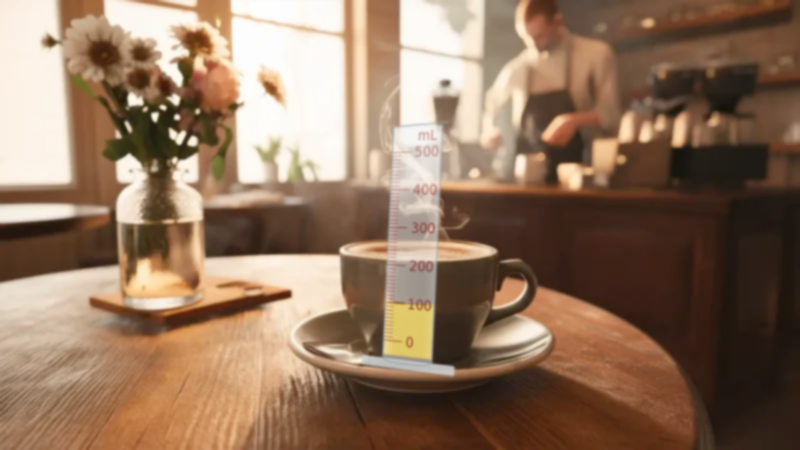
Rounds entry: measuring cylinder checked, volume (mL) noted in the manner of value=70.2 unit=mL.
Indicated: value=100 unit=mL
